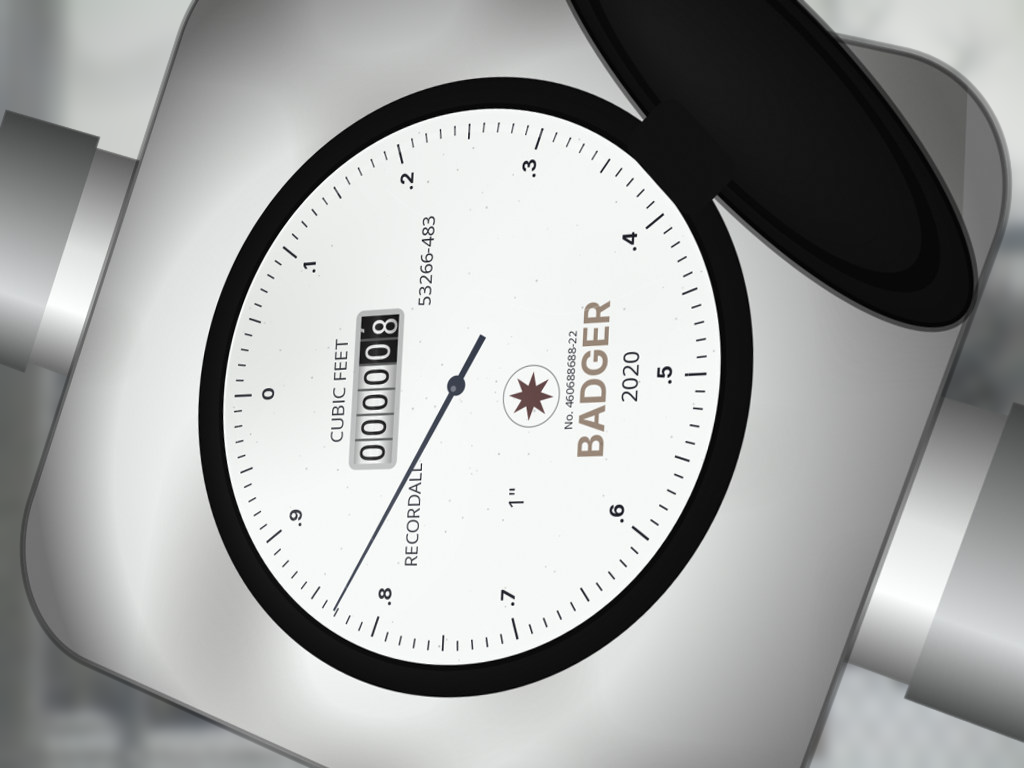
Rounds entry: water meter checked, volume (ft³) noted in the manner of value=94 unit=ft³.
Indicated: value=7.83 unit=ft³
